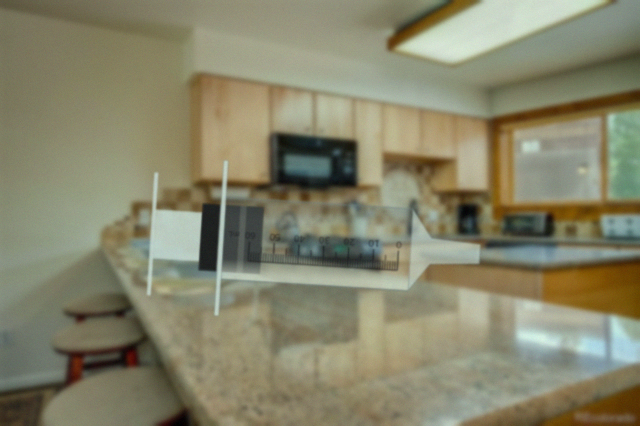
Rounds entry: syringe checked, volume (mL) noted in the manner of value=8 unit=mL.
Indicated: value=55 unit=mL
